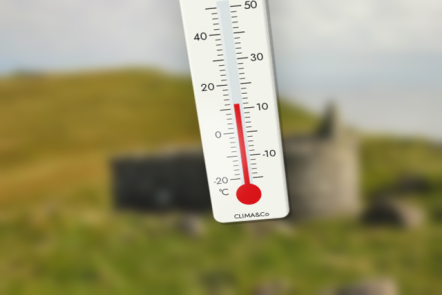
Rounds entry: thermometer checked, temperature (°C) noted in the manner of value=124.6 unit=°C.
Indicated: value=12 unit=°C
